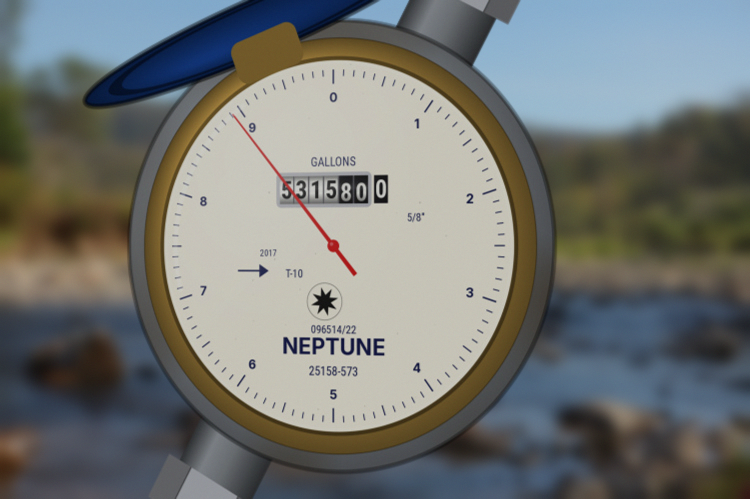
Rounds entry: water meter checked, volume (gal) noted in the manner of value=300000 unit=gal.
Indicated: value=5315798.9 unit=gal
